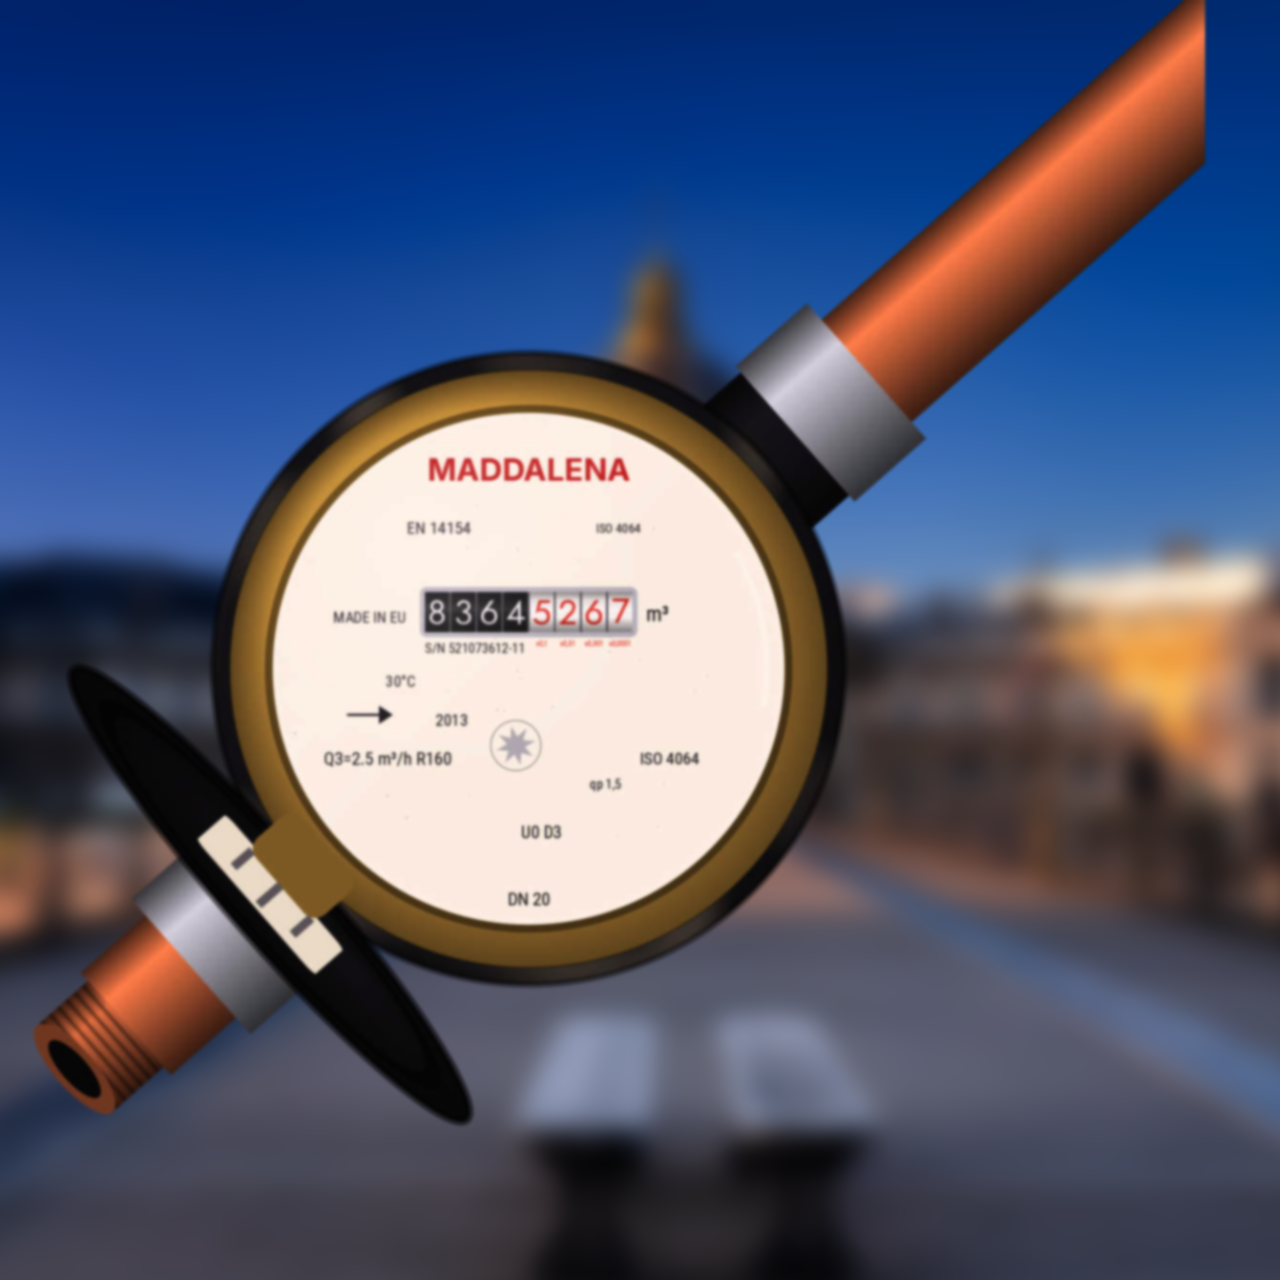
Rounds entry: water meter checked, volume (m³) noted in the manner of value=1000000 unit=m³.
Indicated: value=8364.5267 unit=m³
